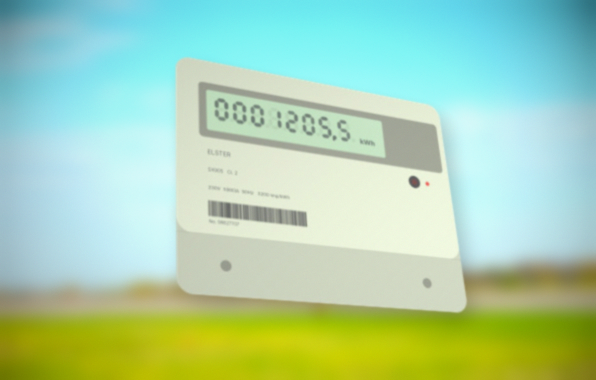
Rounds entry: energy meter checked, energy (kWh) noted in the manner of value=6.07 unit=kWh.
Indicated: value=1205.5 unit=kWh
